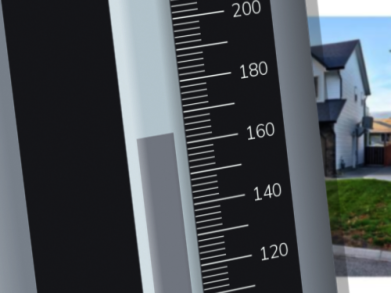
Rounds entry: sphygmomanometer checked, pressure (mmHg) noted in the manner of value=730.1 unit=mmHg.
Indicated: value=164 unit=mmHg
